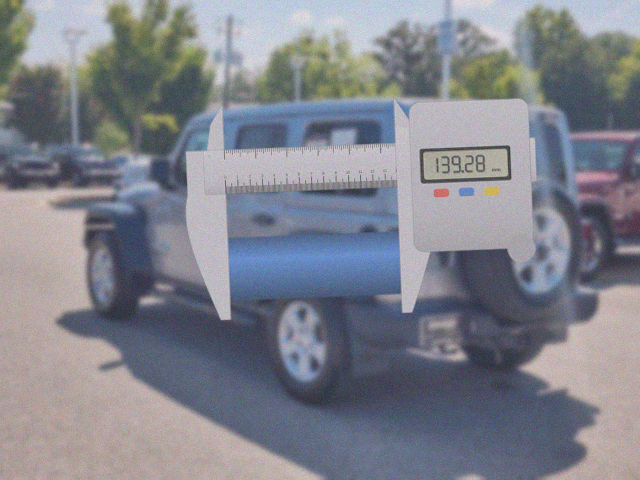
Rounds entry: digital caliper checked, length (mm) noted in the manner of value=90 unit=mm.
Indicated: value=139.28 unit=mm
